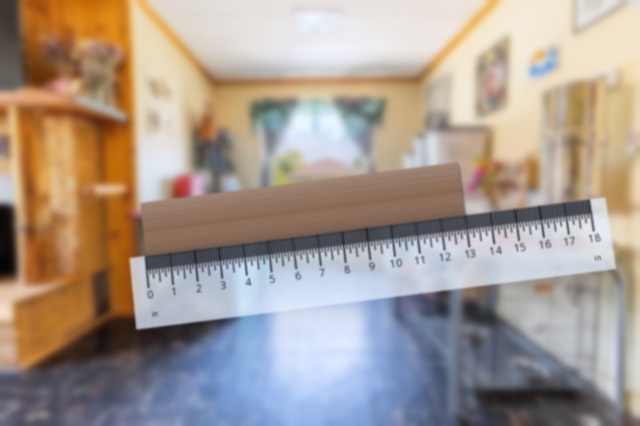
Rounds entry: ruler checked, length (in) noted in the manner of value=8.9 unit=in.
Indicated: value=13 unit=in
